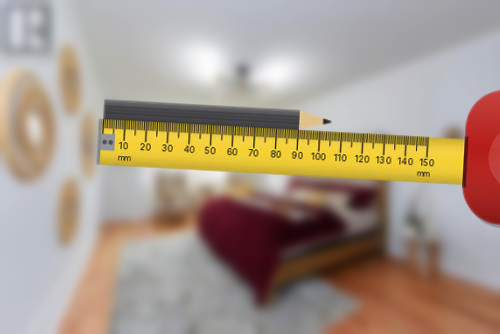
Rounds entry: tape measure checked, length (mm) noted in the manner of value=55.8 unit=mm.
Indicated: value=105 unit=mm
